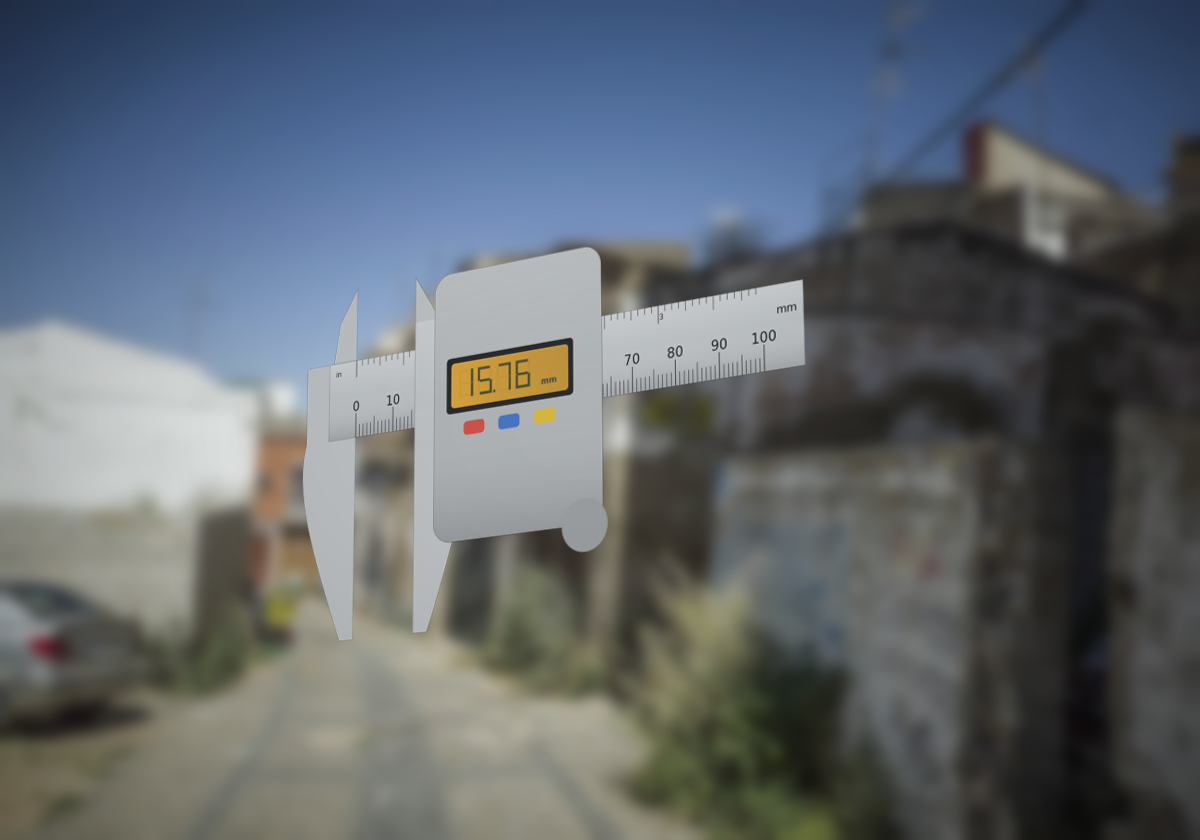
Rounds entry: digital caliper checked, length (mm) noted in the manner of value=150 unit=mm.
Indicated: value=15.76 unit=mm
